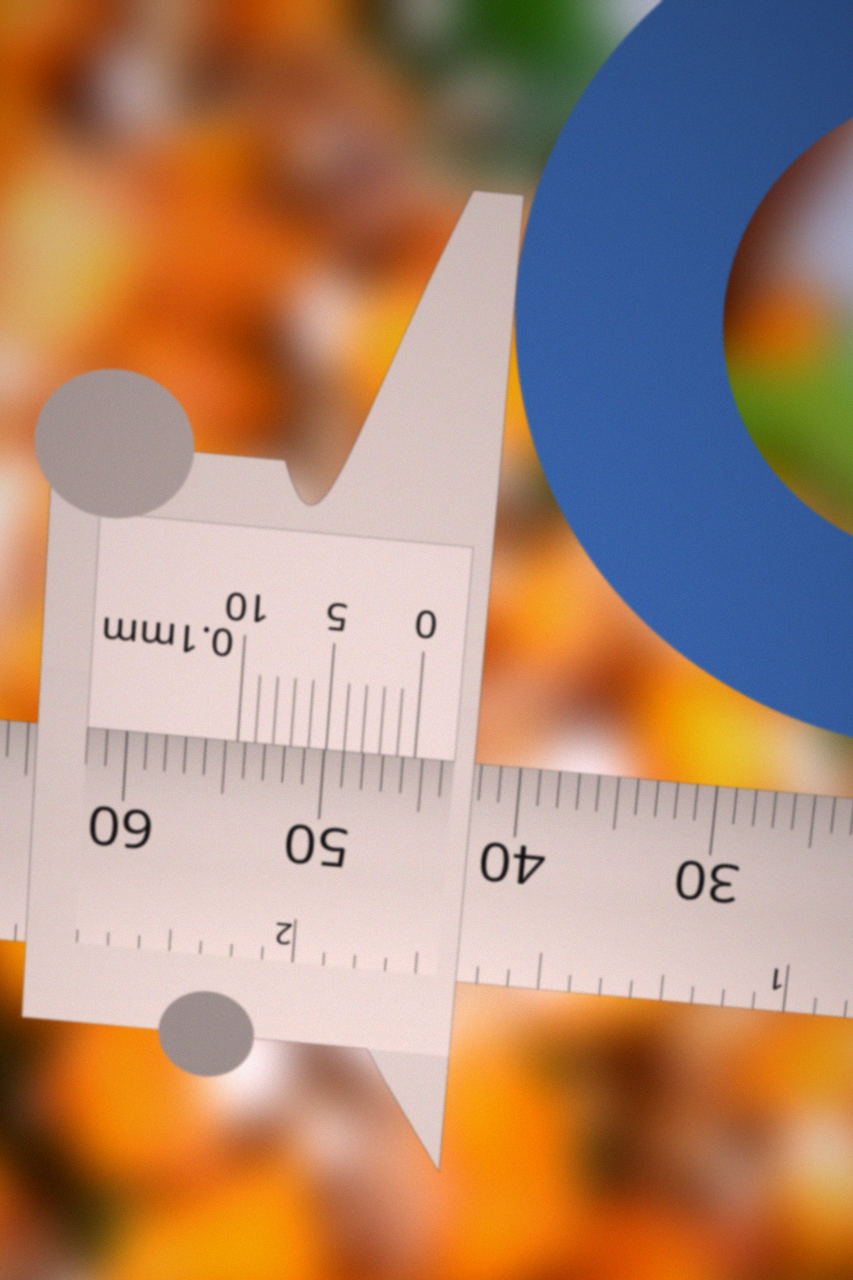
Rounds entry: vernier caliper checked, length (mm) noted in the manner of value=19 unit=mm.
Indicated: value=45.4 unit=mm
